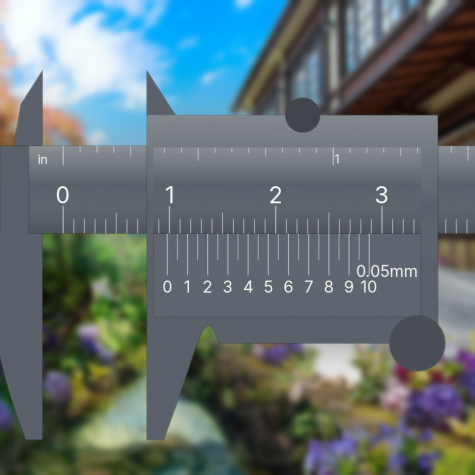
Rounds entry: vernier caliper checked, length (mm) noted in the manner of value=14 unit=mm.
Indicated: value=9.8 unit=mm
